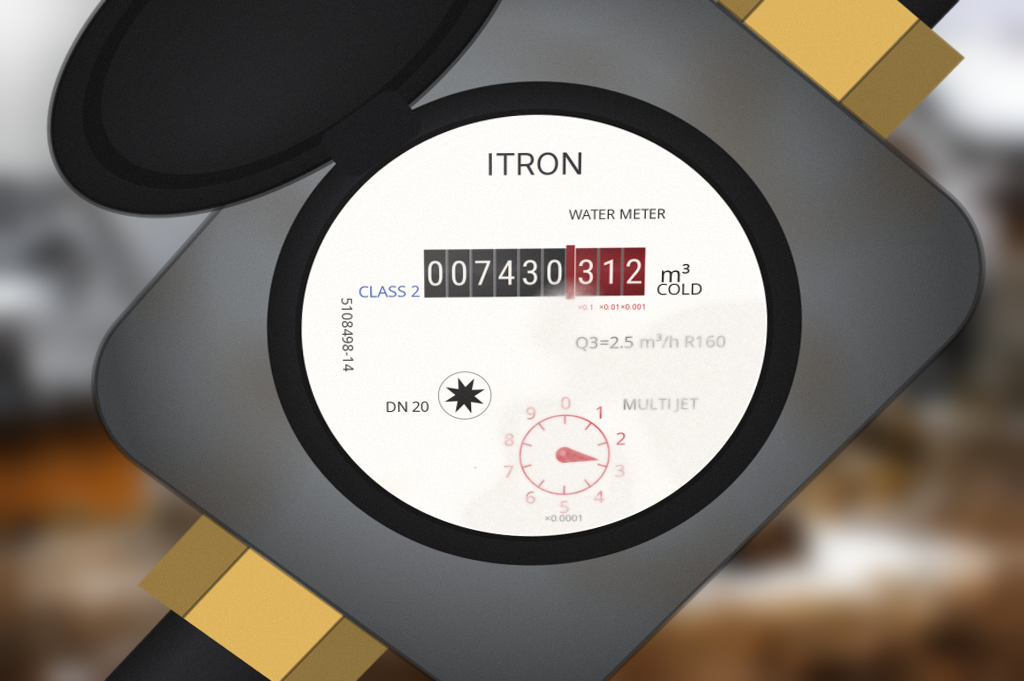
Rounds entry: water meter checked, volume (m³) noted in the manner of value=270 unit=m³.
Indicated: value=7430.3122 unit=m³
